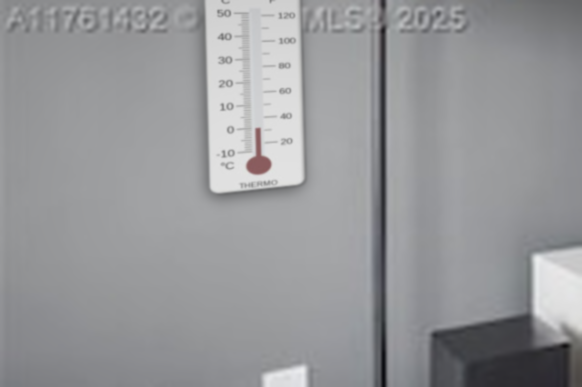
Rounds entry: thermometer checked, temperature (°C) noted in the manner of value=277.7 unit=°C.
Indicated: value=0 unit=°C
